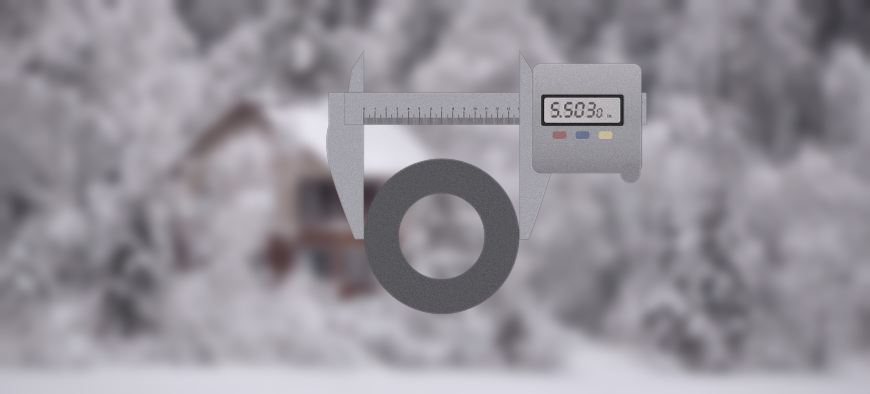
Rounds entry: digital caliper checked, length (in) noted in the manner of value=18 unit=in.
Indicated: value=5.5030 unit=in
